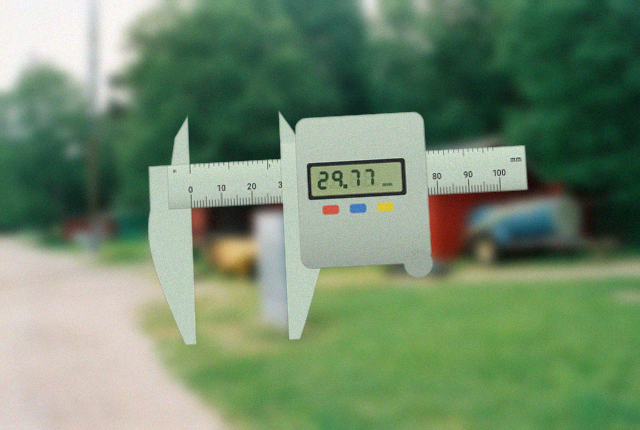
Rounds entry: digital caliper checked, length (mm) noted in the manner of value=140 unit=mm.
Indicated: value=29.77 unit=mm
